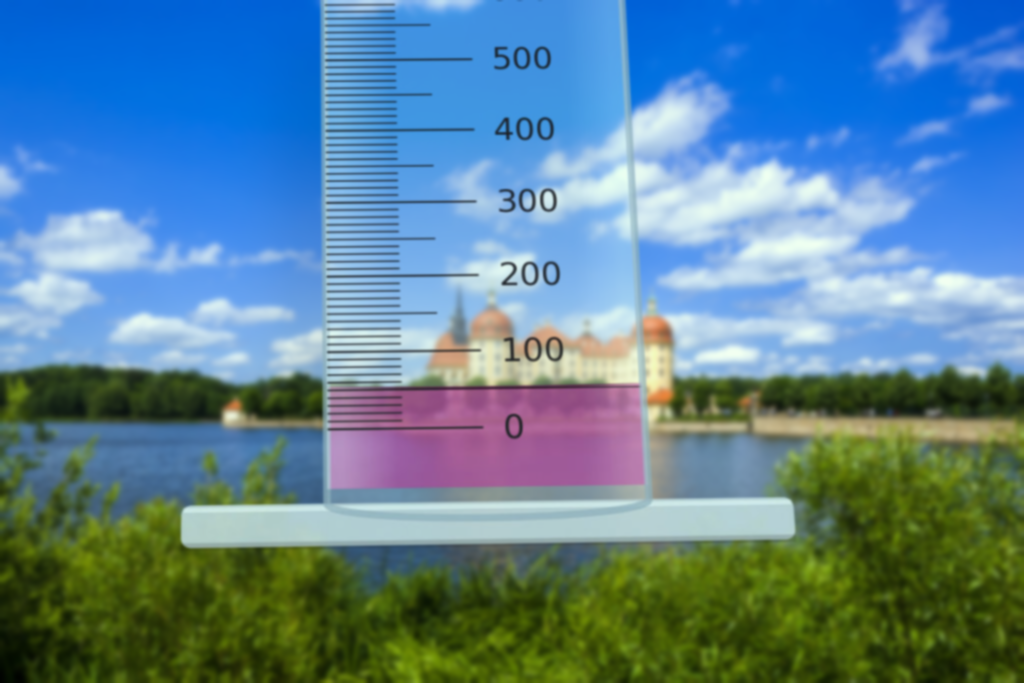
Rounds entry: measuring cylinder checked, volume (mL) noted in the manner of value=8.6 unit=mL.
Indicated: value=50 unit=mL
